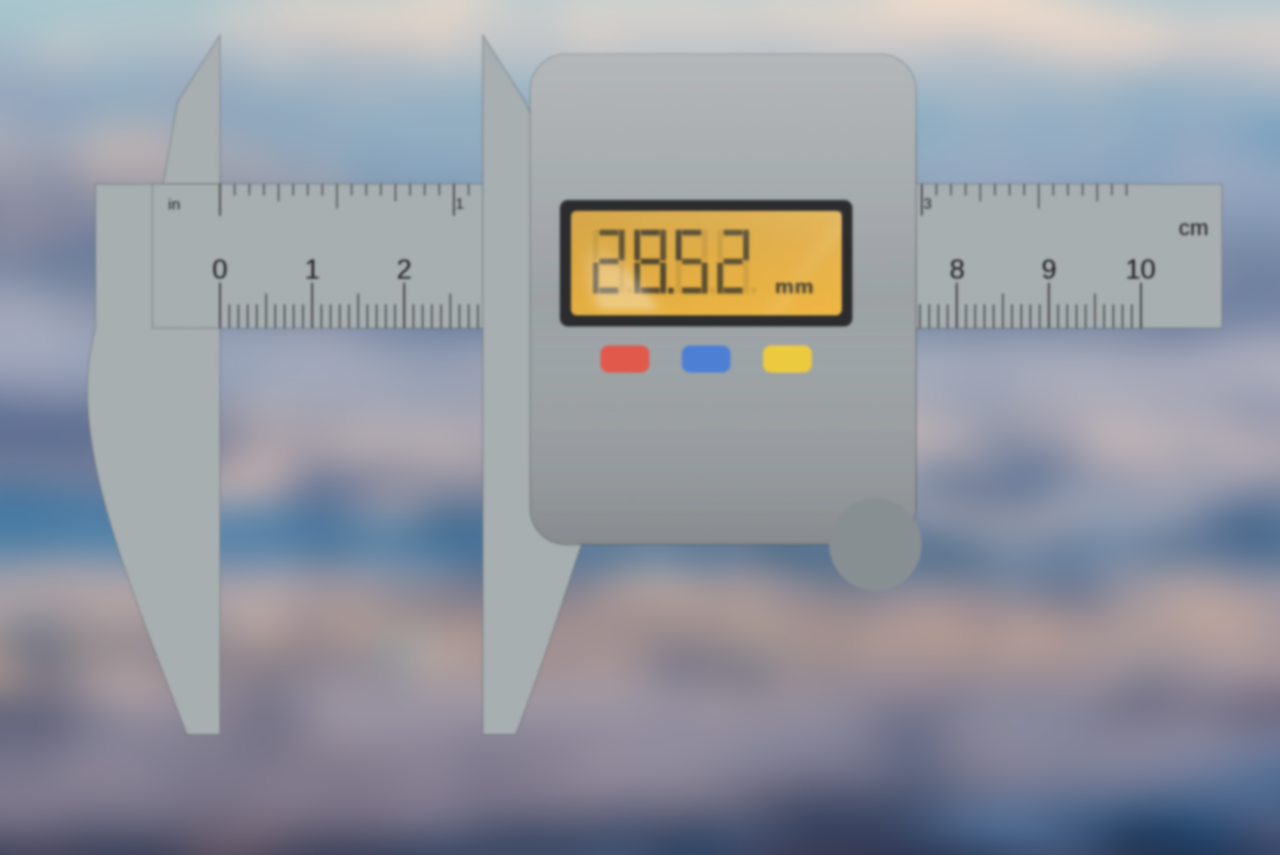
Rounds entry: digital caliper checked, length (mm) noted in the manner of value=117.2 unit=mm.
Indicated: value=28.52 unit=mm
